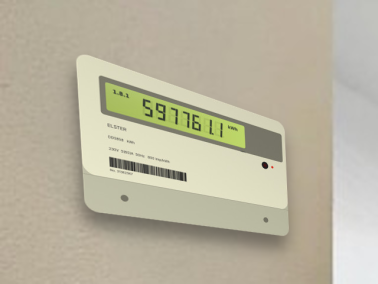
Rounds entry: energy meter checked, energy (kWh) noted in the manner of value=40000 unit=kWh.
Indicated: value=597761.1 unit=kWh
